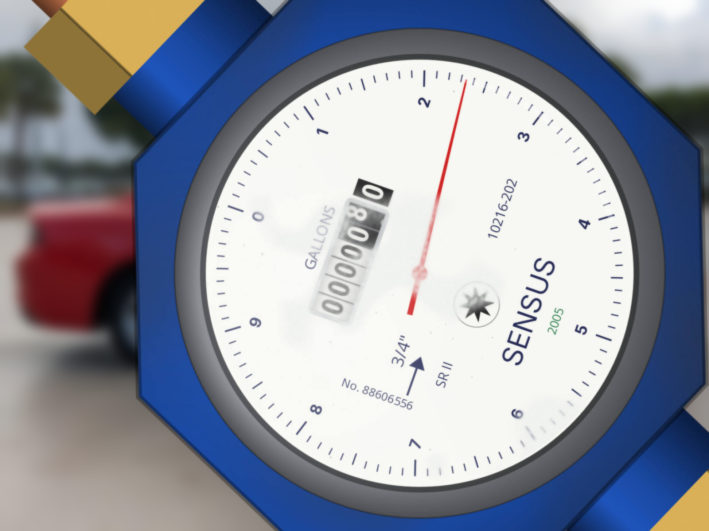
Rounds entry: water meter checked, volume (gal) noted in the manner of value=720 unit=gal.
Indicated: value=82.3 unit=gal
